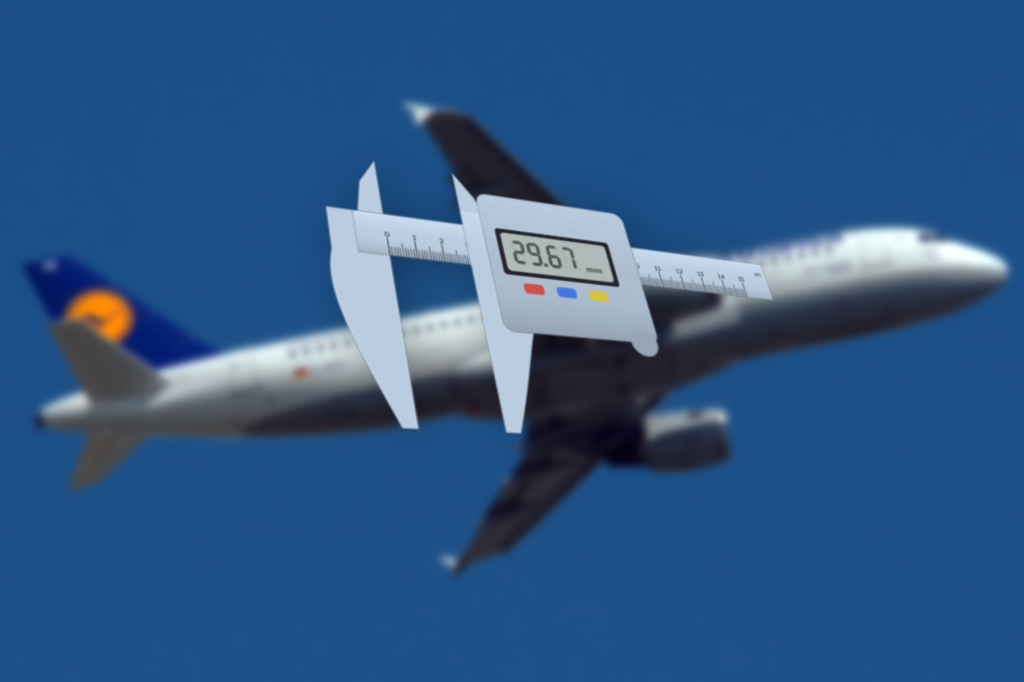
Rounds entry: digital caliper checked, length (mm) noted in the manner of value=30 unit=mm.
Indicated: value=29.67 unit=mm
